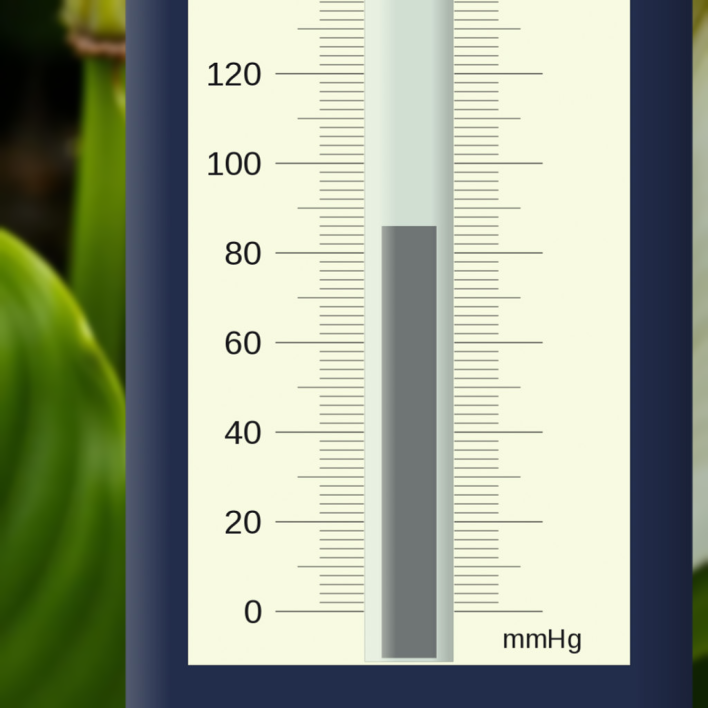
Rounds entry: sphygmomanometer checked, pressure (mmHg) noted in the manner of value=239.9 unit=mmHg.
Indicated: value=86 unit=mmHg
